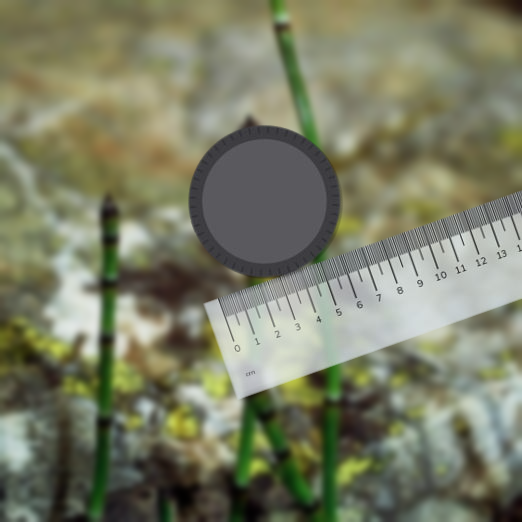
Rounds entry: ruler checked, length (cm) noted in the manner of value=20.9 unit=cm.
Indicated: value=7 unit=cm
